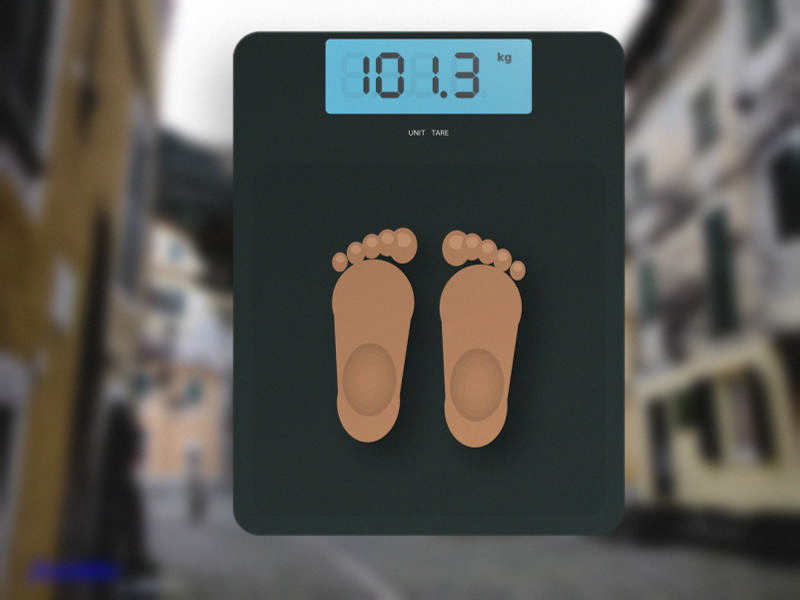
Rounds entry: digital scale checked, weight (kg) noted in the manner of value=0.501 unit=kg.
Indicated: value=101.3 unit=kg
